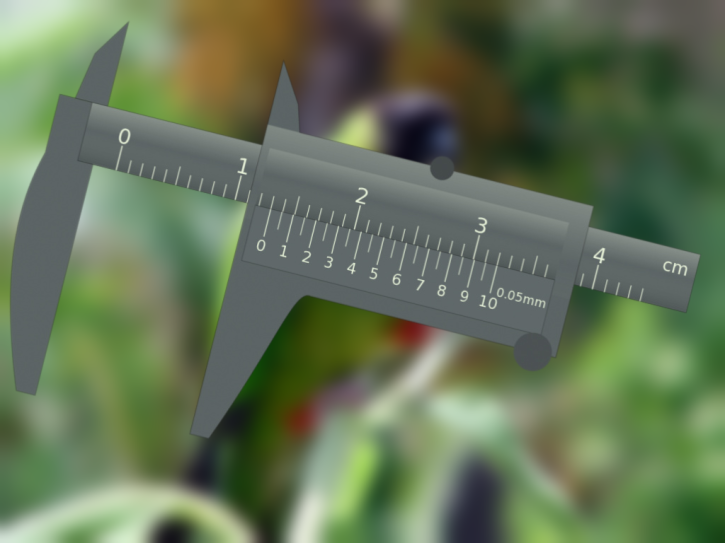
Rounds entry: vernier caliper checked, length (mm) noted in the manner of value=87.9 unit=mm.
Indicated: value=13.0 unit=mm
